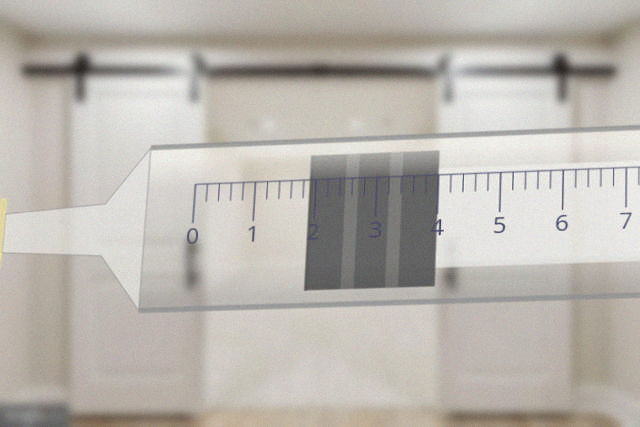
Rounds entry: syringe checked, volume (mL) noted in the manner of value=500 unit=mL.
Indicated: value=1.9 unit=mL
